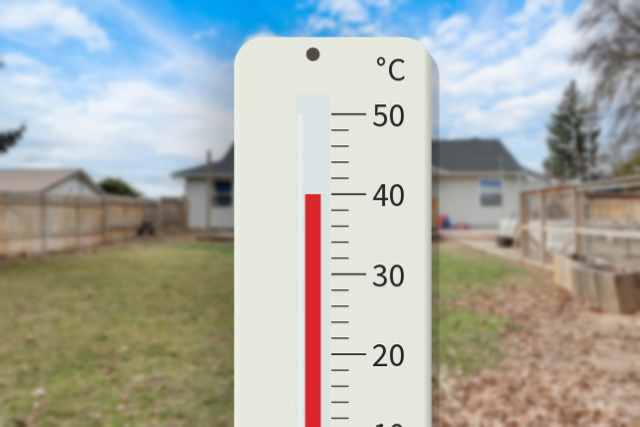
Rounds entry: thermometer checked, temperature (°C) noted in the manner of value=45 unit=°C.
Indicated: value=40 unit=°C
